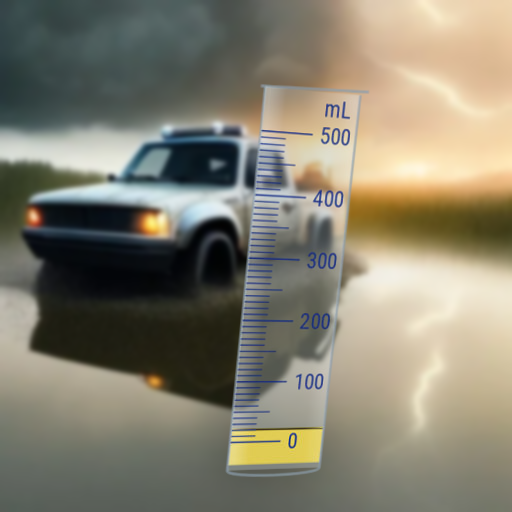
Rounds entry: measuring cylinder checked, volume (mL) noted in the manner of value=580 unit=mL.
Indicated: value=20 unit=mL
